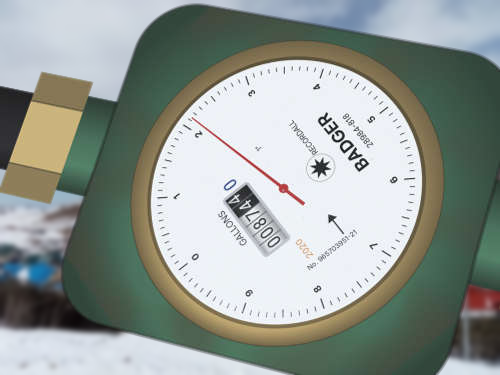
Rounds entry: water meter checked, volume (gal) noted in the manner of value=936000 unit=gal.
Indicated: value=87442.1 unit=gal
